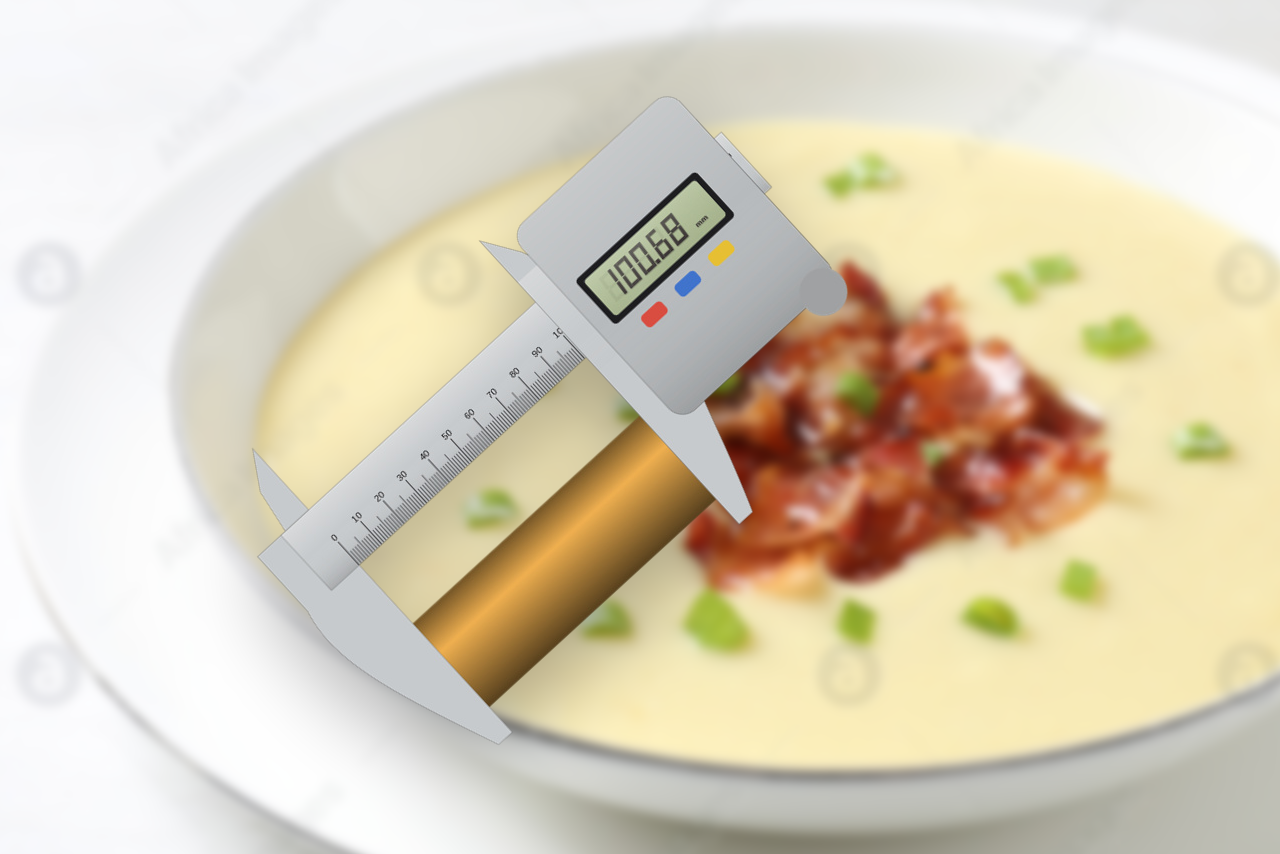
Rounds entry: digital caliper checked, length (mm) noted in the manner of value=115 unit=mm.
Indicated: value=100.68 unit=mm
